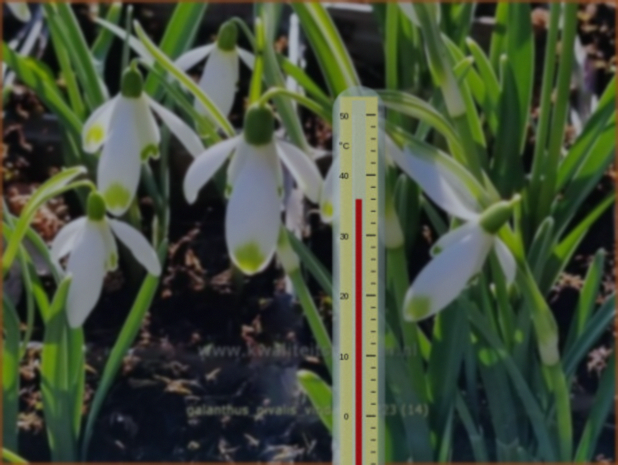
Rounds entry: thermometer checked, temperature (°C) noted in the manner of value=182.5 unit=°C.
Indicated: value=36 unit=°C
